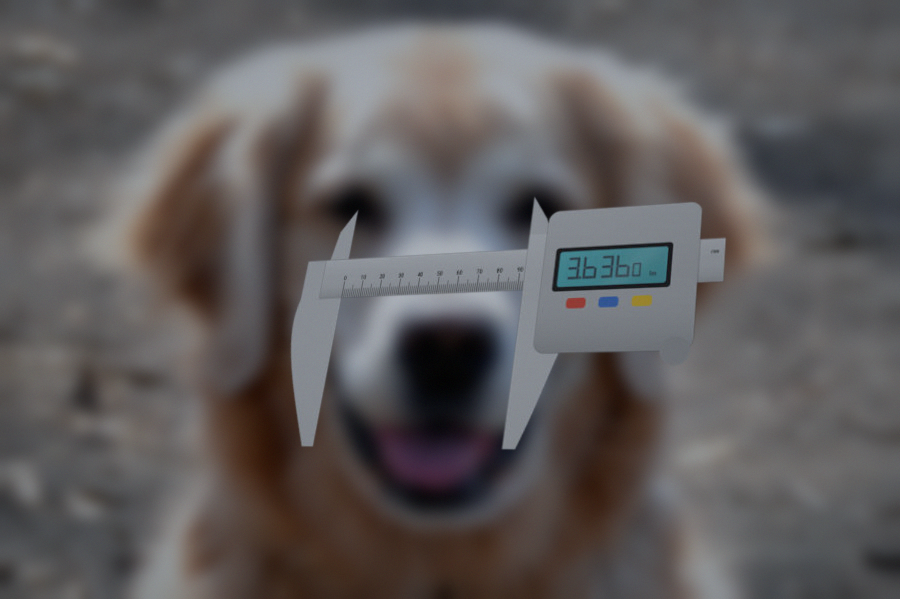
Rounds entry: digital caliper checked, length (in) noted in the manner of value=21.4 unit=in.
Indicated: value=3.6360 unit=in
